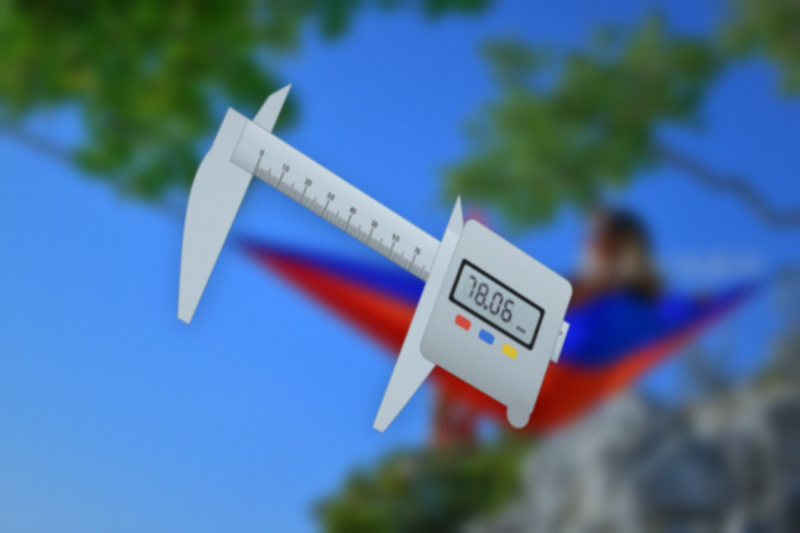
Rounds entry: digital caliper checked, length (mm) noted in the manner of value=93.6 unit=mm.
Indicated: value=78.06 unit=mm
